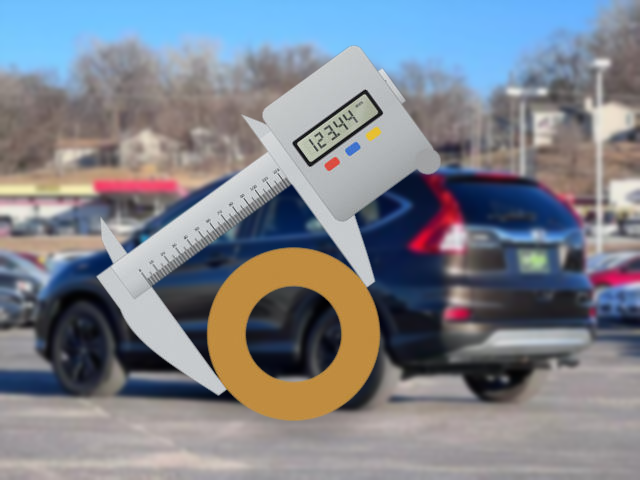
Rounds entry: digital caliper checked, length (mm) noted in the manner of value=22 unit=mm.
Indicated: value=123.44 unit=mm
